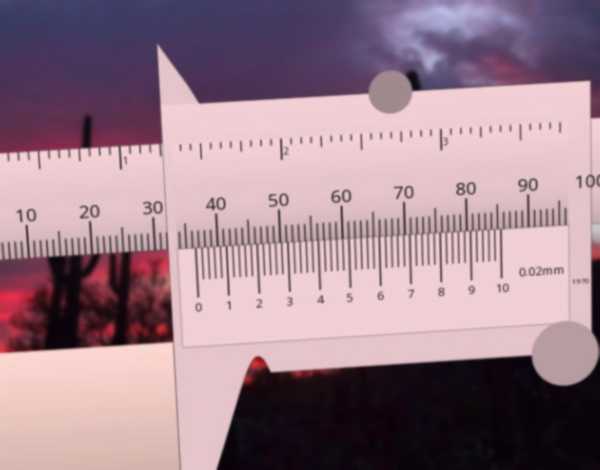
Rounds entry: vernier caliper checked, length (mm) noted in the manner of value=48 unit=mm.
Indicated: value=36.5 unit=mm
